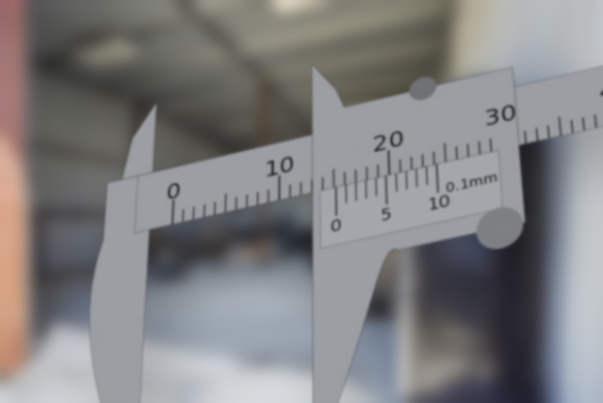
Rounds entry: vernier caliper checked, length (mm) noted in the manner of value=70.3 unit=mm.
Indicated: value=15.2 unit=mm
